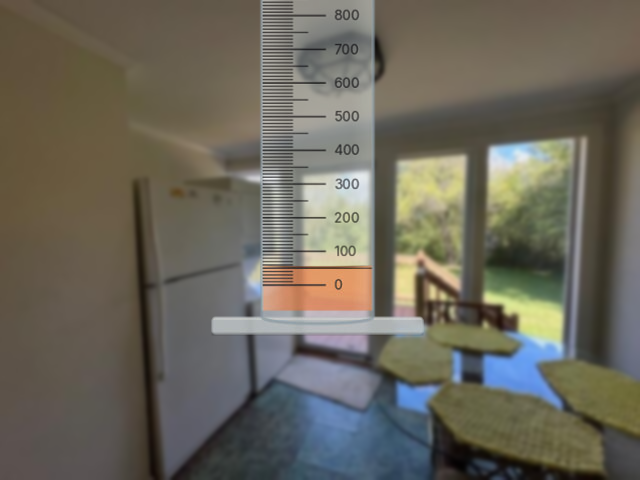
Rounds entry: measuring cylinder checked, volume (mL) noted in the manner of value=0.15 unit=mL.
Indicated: value=50 unit=mL
